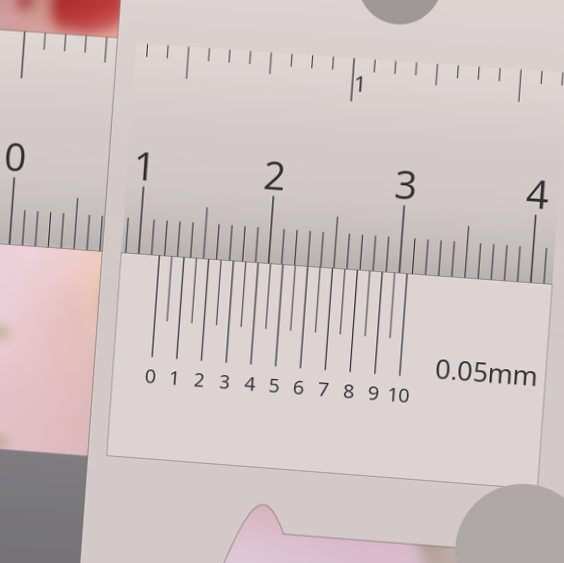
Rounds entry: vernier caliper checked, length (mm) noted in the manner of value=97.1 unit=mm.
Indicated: value=11.6 unit=mm
